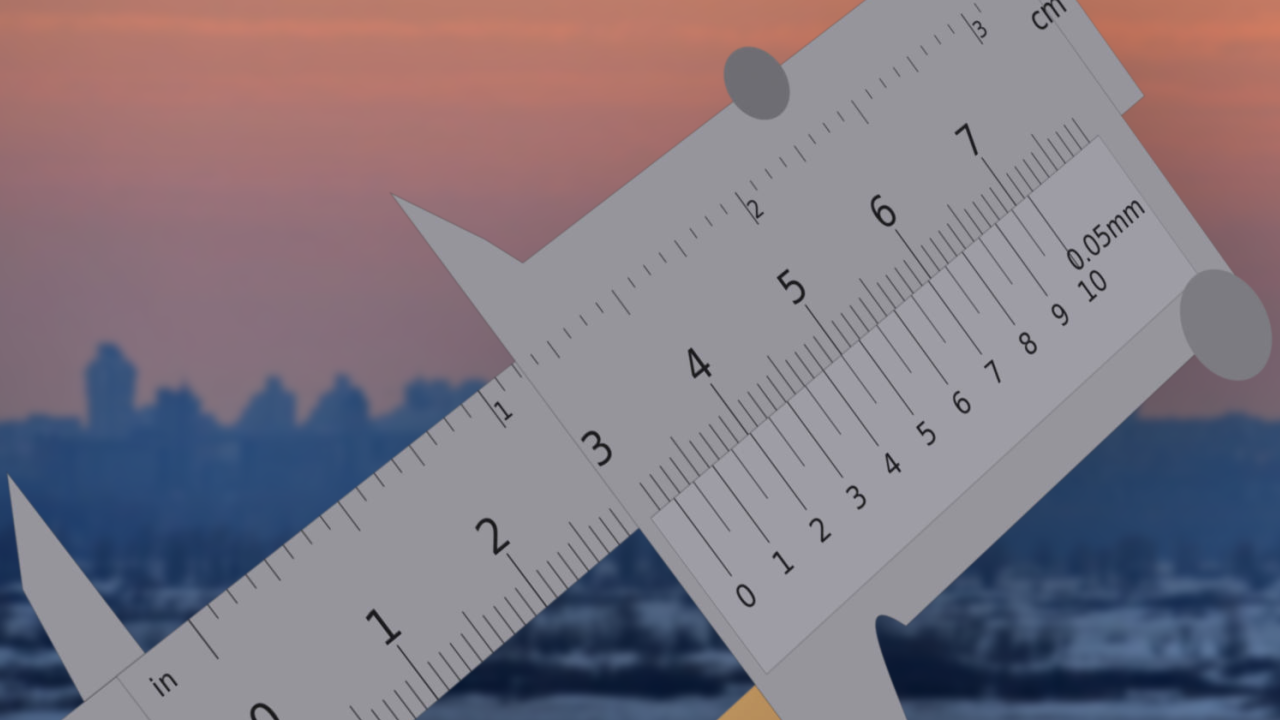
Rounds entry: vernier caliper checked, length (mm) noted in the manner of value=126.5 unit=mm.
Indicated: value=32.4 unit=mm
